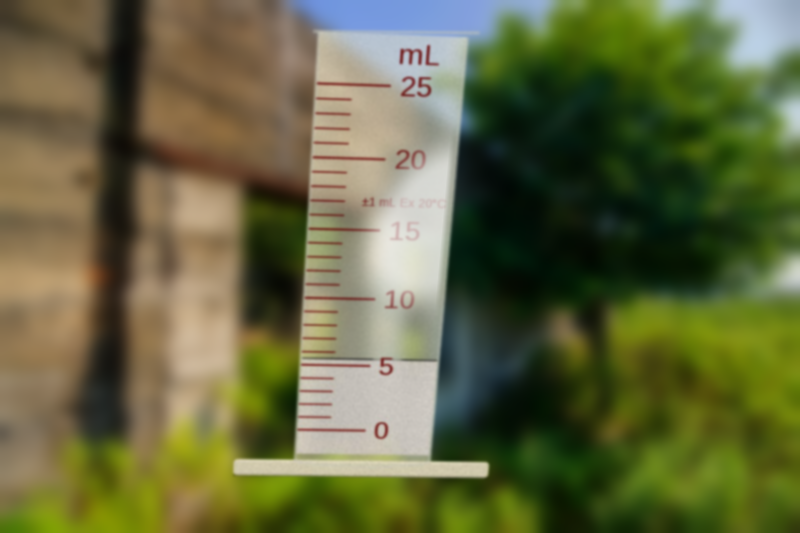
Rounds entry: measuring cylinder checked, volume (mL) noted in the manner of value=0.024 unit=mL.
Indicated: value=5.5 unit=mL
